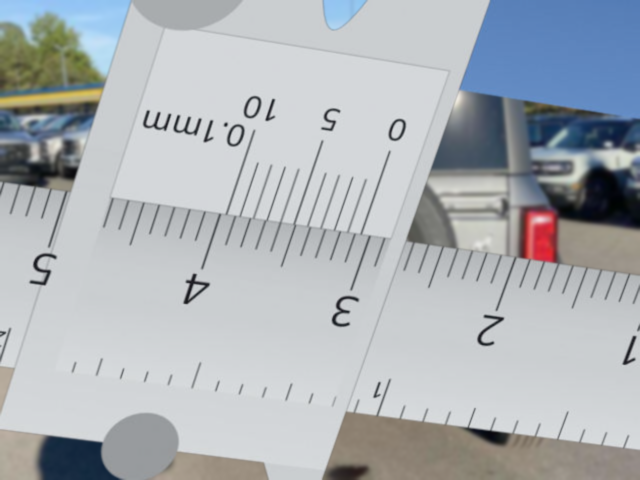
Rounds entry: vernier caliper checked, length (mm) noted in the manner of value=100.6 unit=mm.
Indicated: value=30.6 unit=mm
